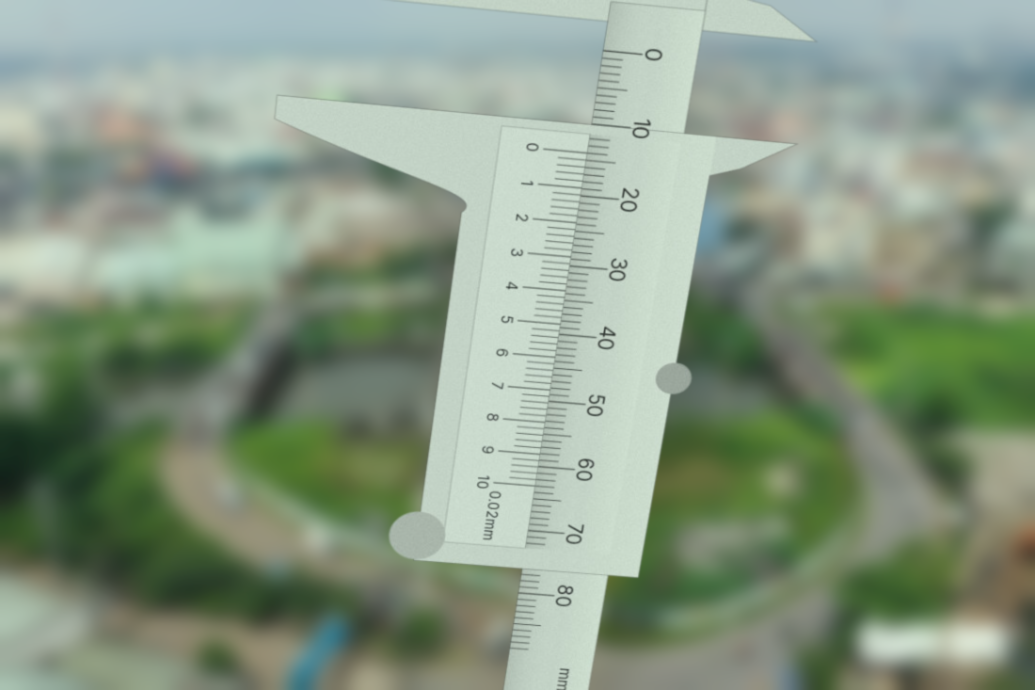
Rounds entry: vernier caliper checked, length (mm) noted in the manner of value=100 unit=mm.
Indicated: value=14.0 unit=mm
